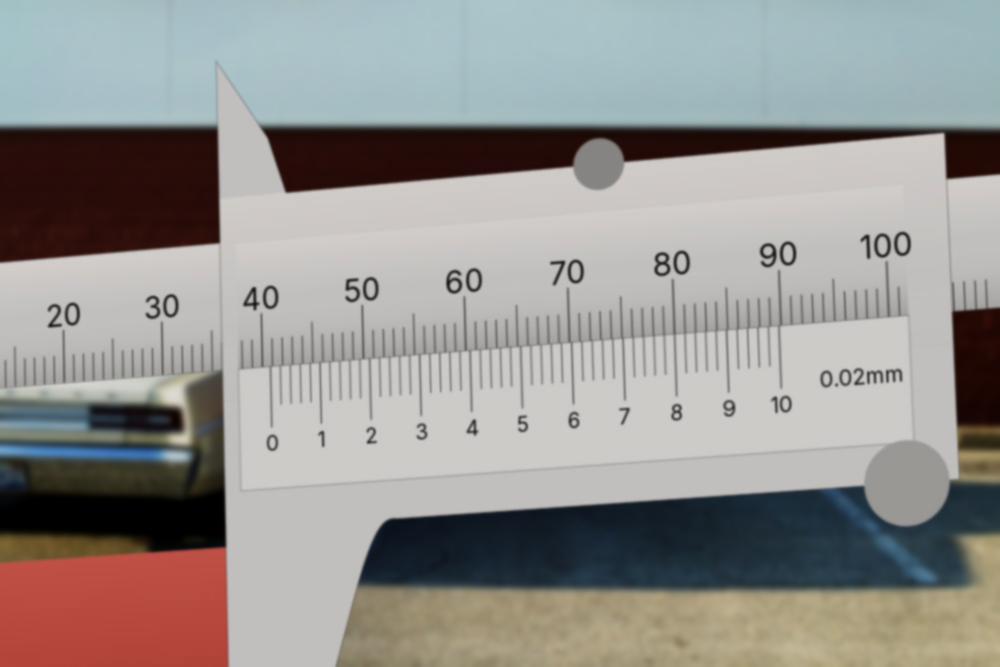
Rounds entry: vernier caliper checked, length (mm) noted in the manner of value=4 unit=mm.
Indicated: value=40.8 unit=mm
